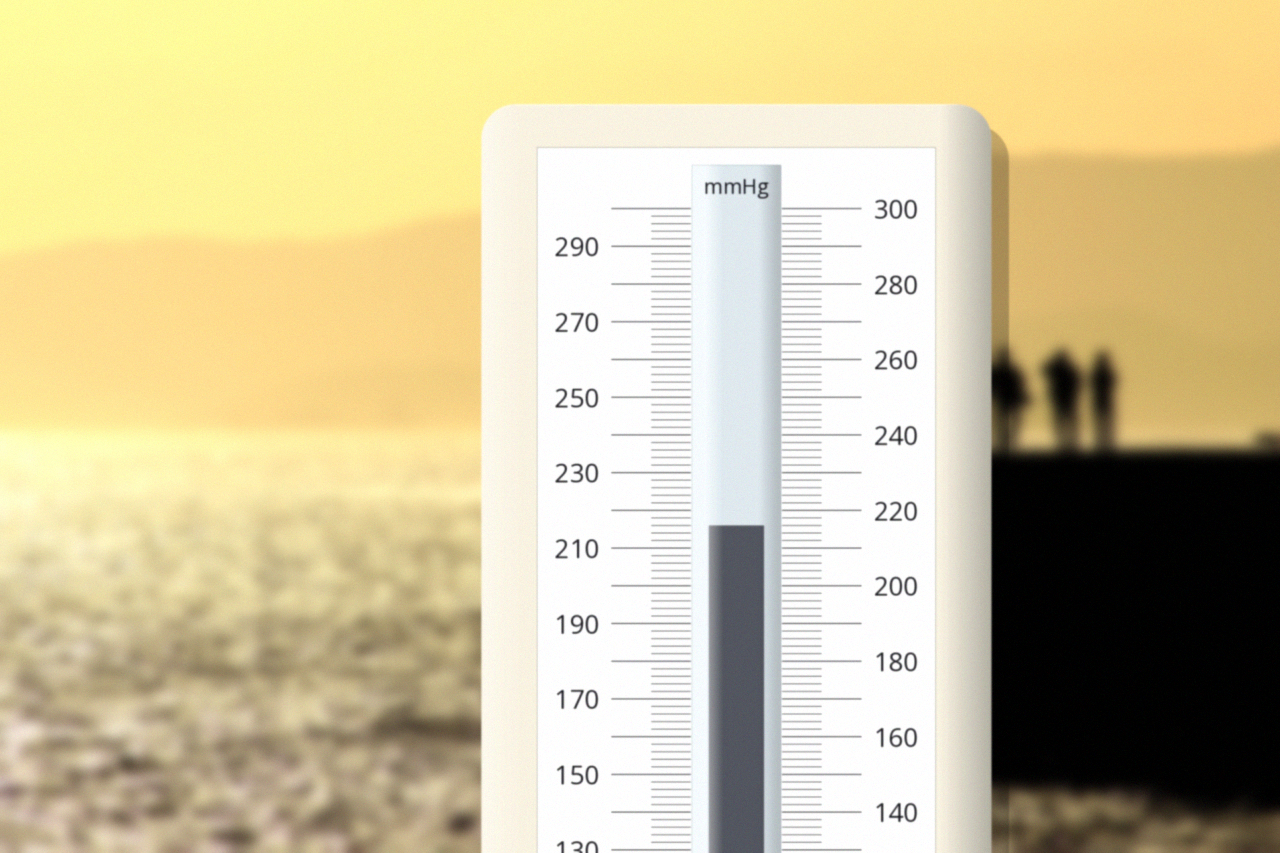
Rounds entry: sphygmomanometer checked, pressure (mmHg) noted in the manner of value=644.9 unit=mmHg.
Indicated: value=216 unit=mmHg
